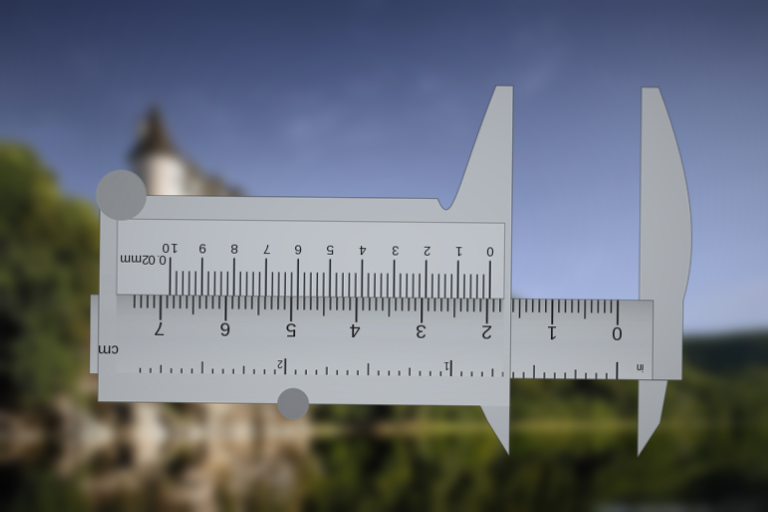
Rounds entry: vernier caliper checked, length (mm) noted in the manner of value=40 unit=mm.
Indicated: value=19.6 unit=mm
